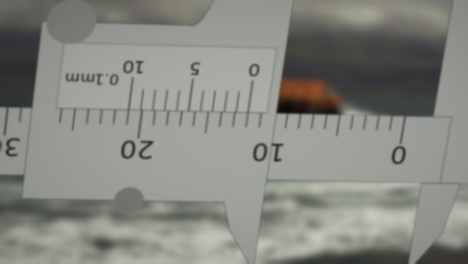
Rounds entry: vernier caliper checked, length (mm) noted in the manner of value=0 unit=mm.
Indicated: value=12.0 unit=mm
